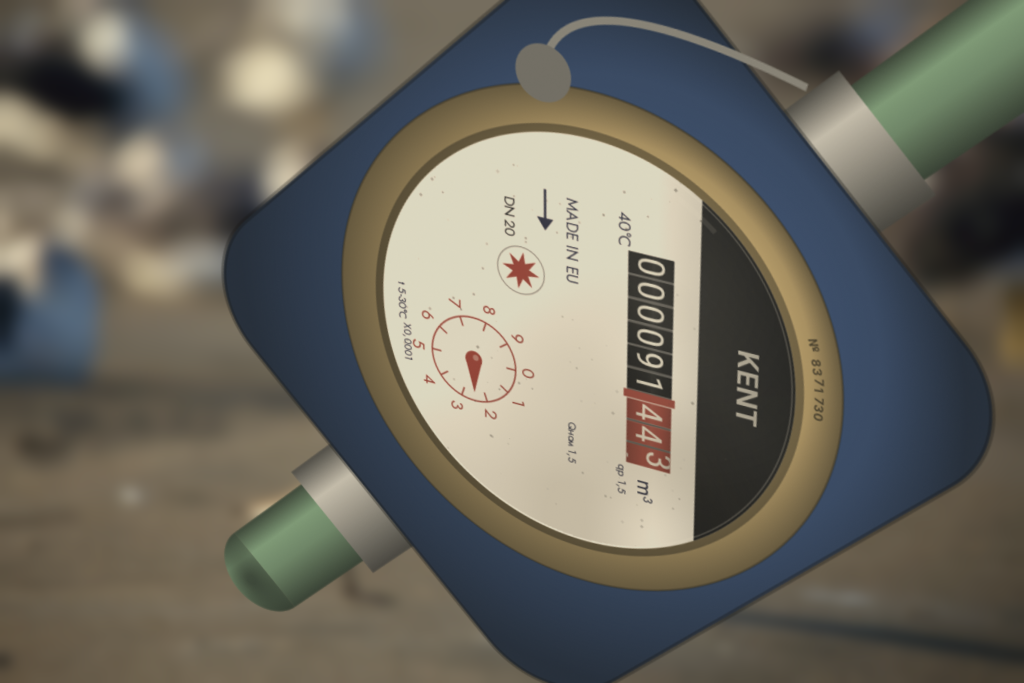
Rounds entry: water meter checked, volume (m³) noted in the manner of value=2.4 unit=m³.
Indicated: value=91.4432 unit=m³
